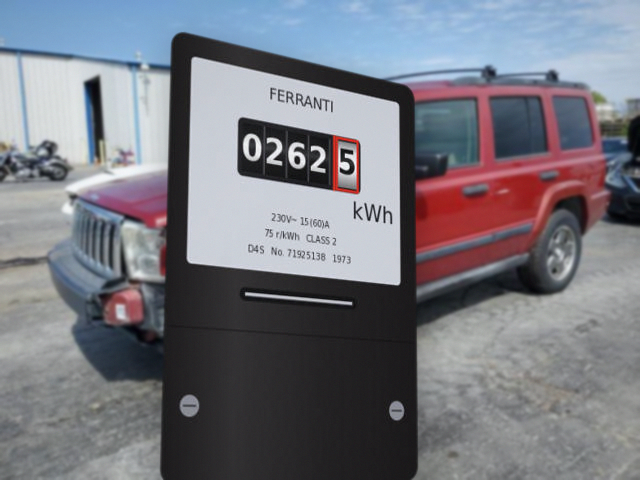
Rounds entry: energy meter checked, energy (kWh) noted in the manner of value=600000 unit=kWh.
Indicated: value=262.5 unit=kWh
